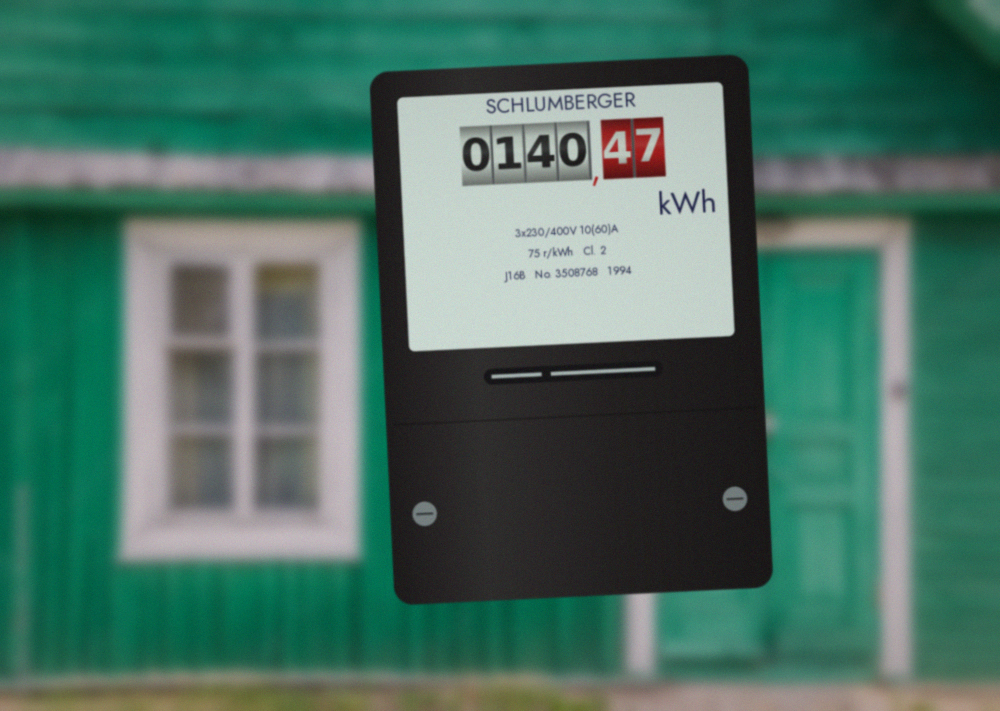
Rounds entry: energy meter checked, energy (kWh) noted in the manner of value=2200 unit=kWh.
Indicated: value=140.47 unit=kWh
